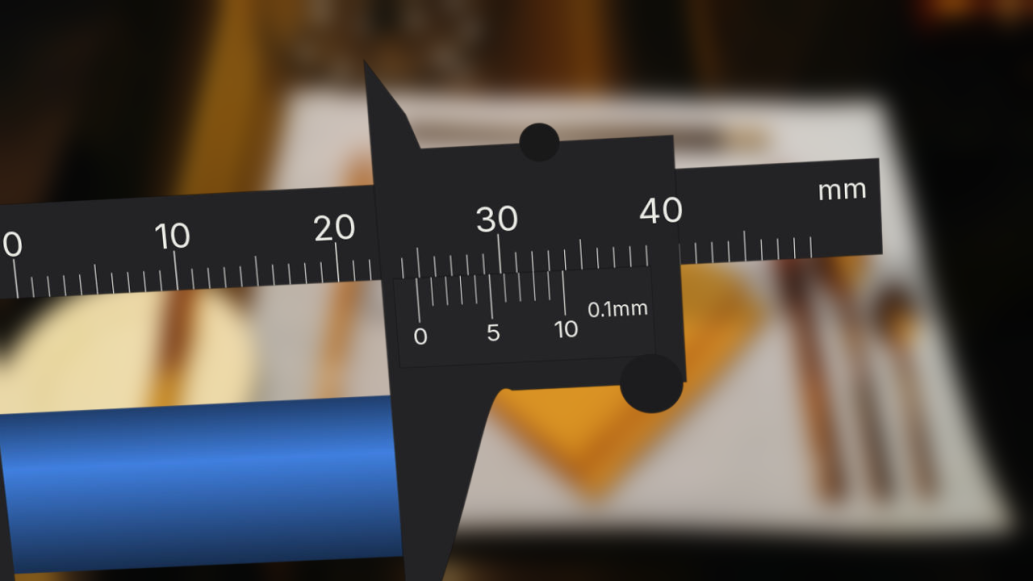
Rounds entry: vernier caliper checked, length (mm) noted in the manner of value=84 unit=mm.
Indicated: value=24.8 unit=mm
